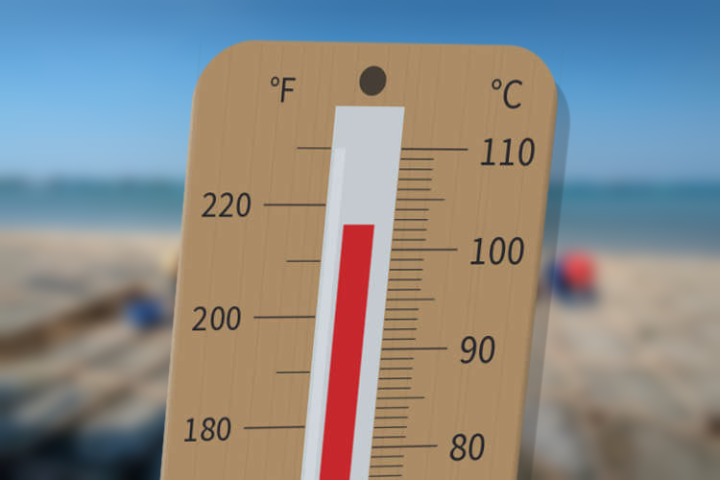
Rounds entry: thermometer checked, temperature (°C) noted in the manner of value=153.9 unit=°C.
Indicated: value=102.5 unit=°C
